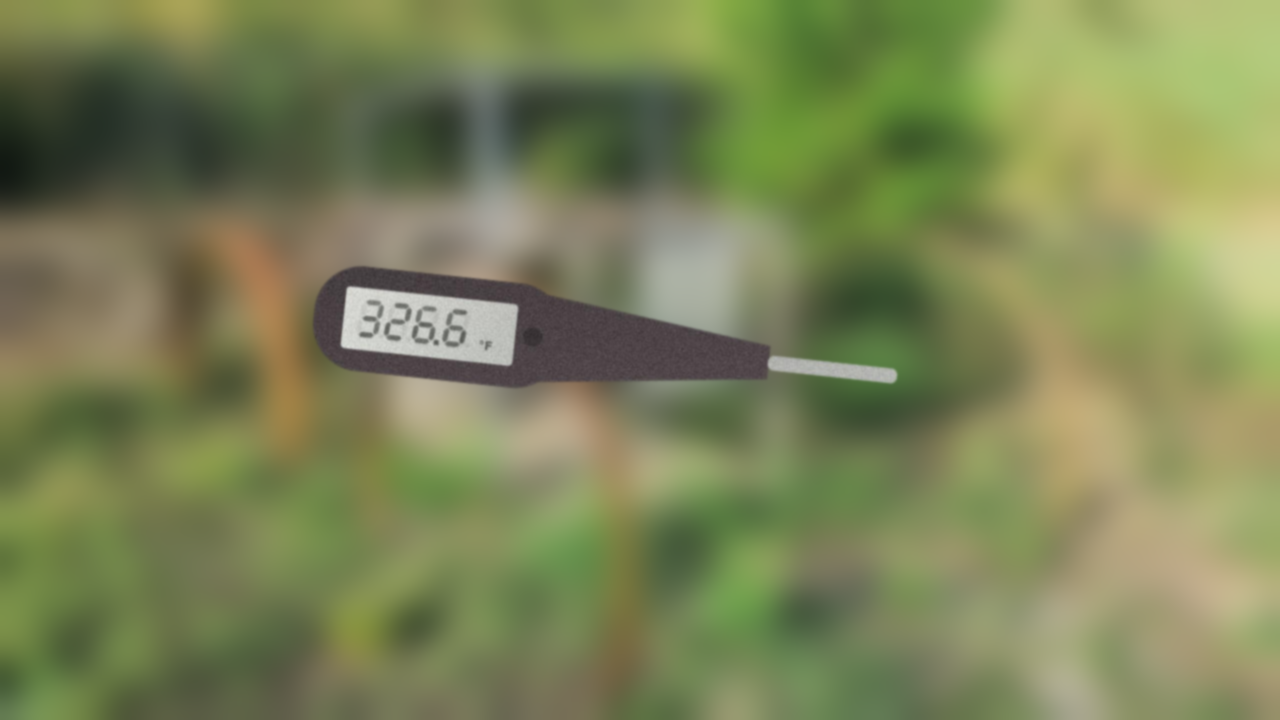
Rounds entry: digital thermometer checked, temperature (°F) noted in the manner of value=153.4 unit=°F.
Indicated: value=326.6 unit=°F
